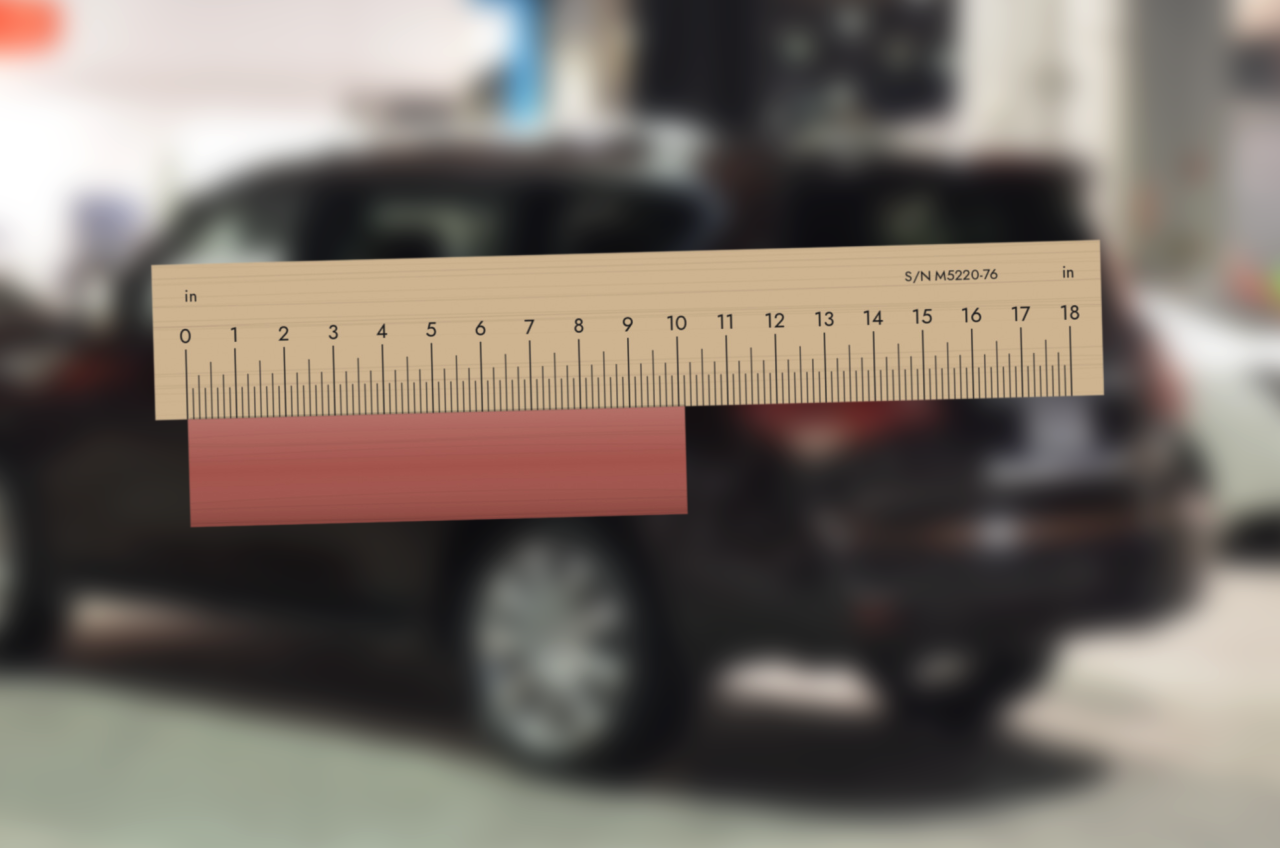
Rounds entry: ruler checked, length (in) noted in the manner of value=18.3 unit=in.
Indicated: value=10.125 unit=in
